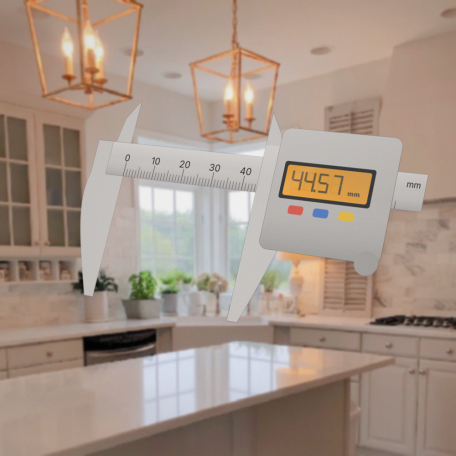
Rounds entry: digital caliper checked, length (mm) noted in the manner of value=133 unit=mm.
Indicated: value=44.57 unit=mm
